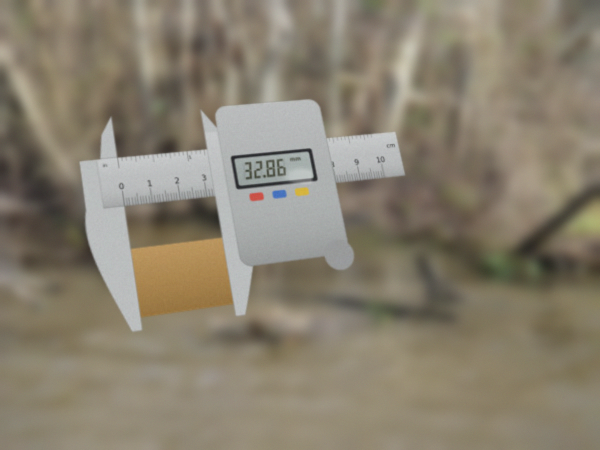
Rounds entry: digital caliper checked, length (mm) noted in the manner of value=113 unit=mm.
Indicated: value=32.86 unit=mm
